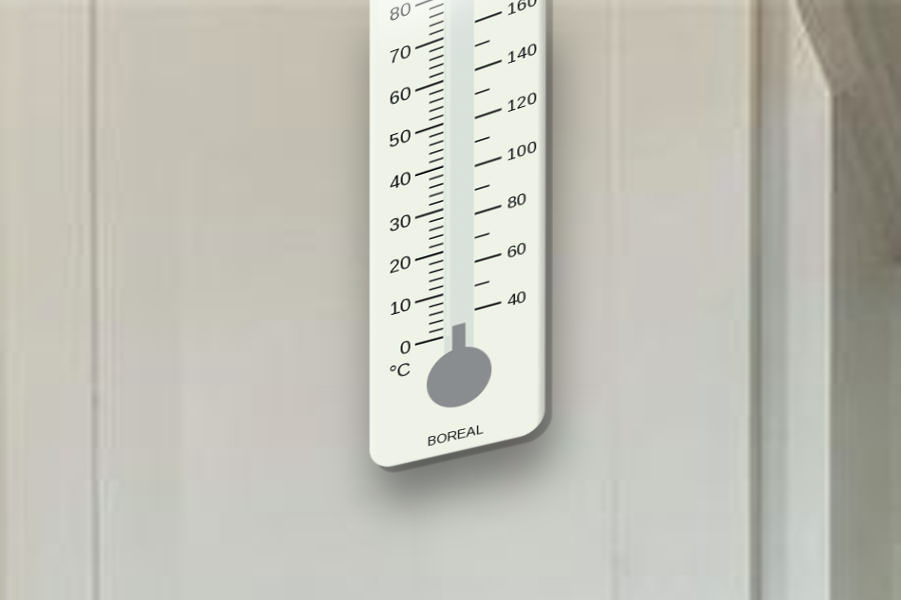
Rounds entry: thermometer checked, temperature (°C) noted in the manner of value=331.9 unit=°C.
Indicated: value=2 unit=°C
